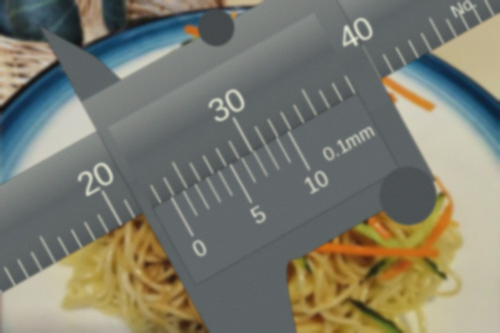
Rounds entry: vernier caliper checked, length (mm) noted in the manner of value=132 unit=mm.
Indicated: value=23.8 unit=mm
